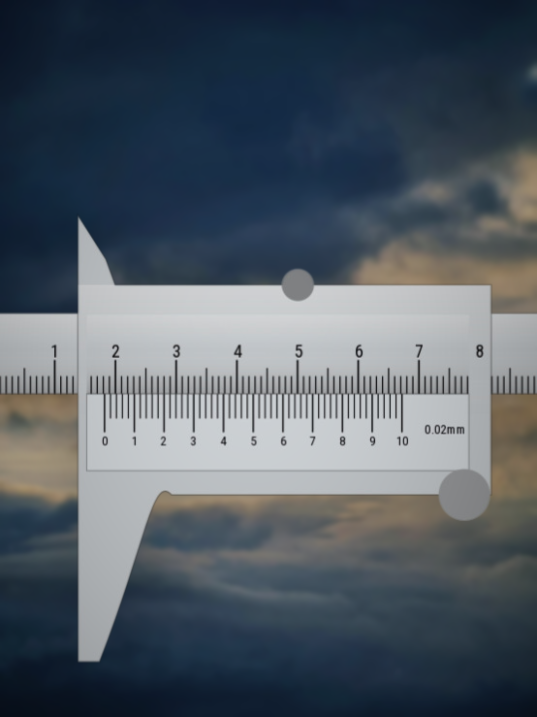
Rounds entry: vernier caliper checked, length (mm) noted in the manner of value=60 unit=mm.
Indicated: value=18.2 unit=mm
